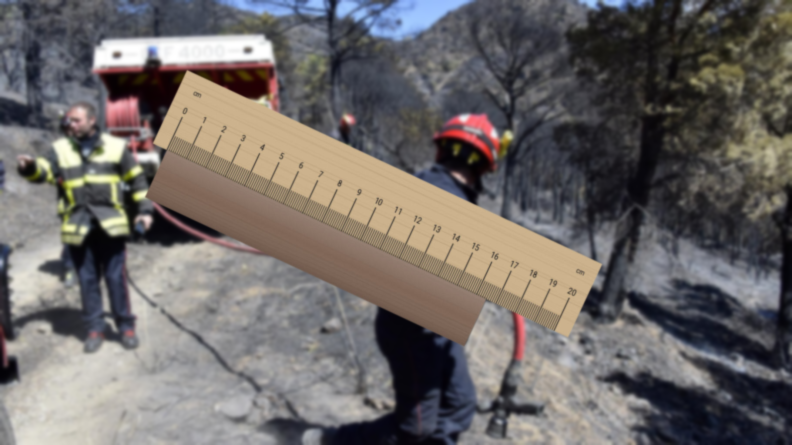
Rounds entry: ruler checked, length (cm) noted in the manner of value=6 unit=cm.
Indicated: value=16.5 unit=cm
